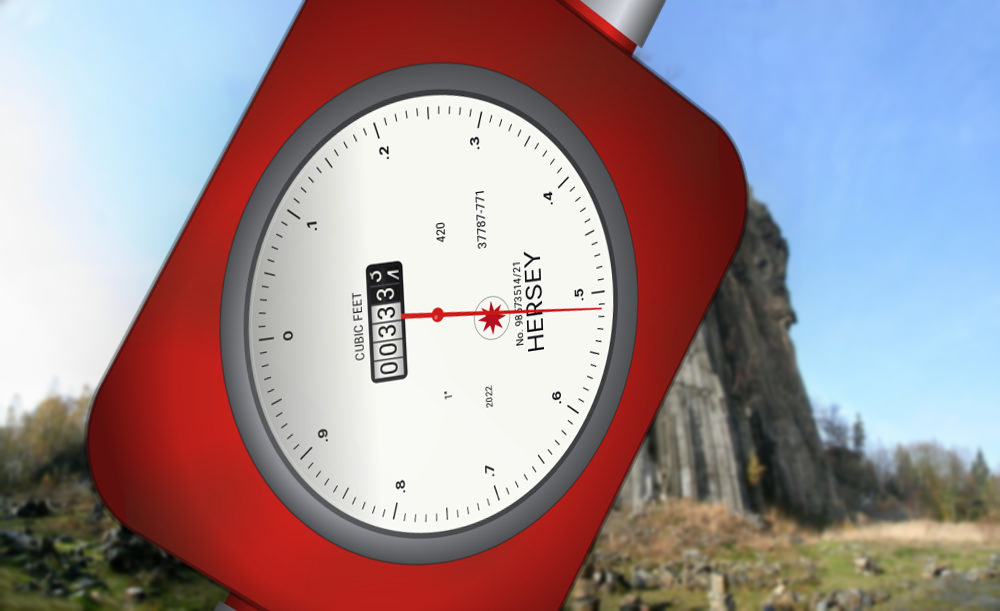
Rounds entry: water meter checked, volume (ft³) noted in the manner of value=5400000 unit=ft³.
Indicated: value=3333.51 unit=ft³
